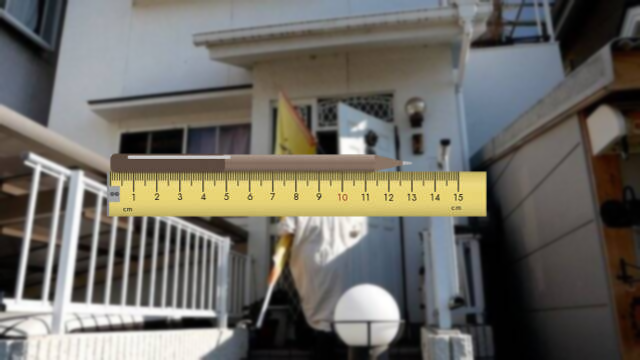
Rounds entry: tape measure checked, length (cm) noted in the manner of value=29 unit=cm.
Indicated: value=13 unit=cm
